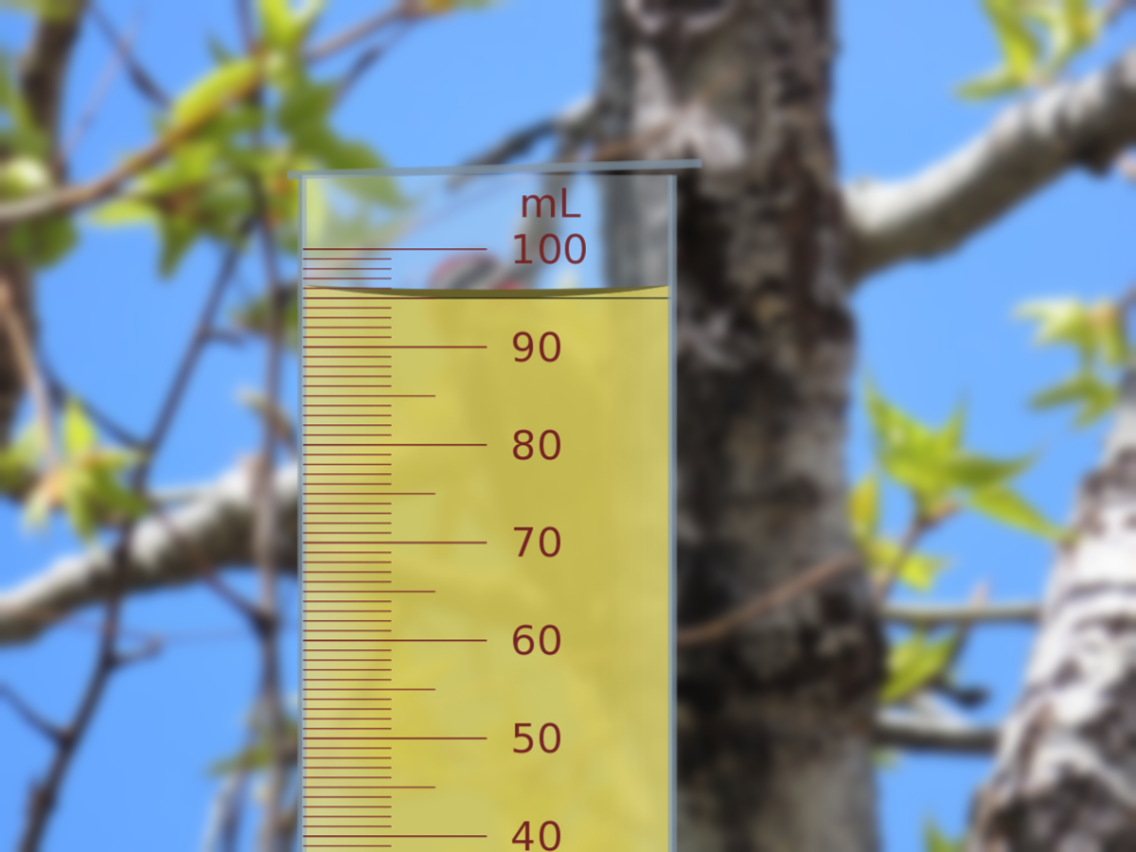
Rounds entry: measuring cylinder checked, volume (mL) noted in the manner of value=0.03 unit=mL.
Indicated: value=95 unit=mL
